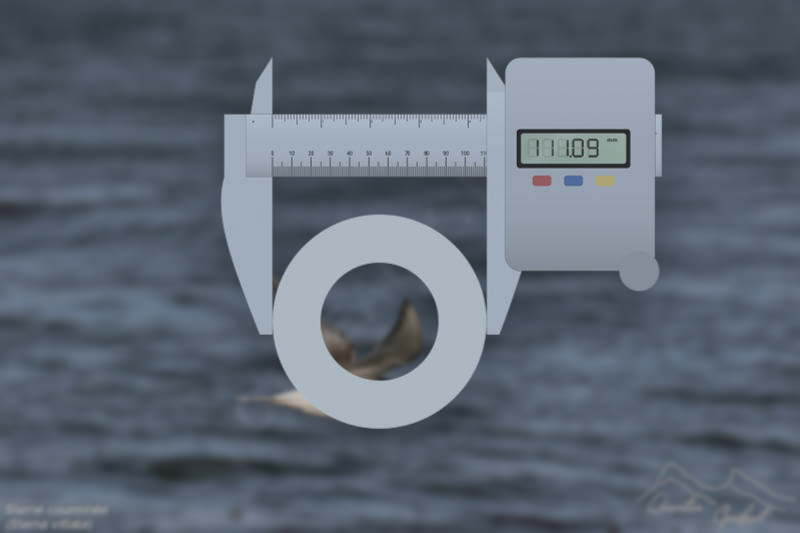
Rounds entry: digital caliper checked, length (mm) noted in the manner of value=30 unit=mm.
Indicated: value=111.09 unit=mm
